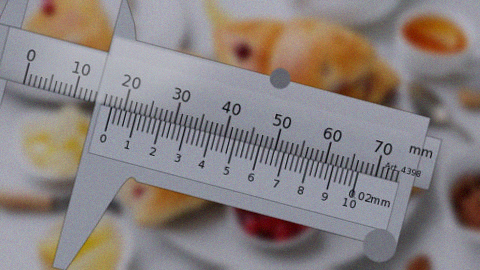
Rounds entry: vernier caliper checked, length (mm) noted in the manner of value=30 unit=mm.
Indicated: value=17.5 unit=mm
